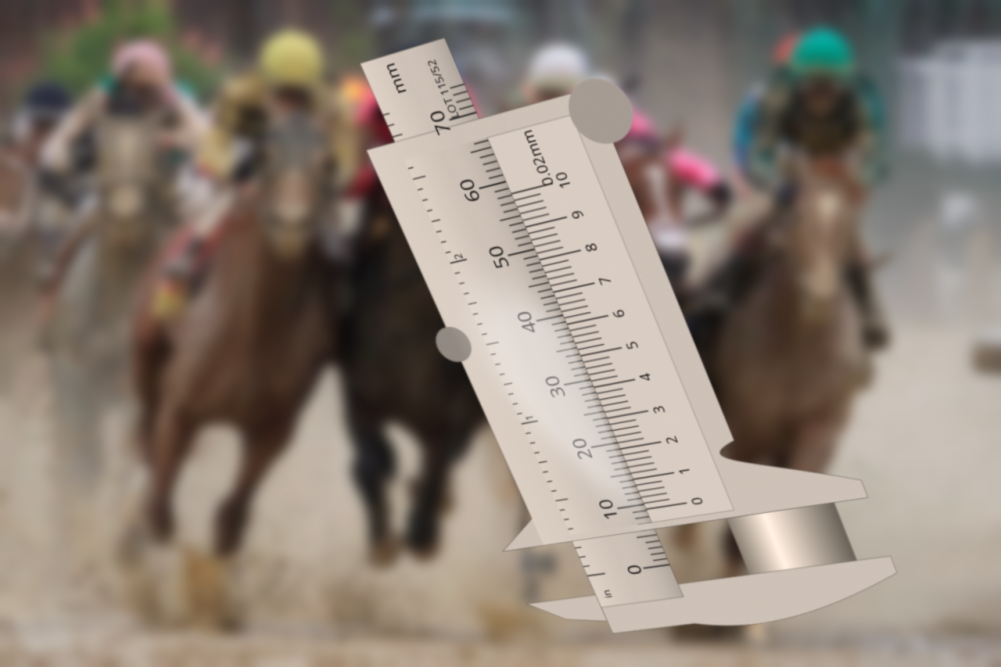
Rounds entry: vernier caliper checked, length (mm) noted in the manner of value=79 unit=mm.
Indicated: value=9.2 unit=mm
